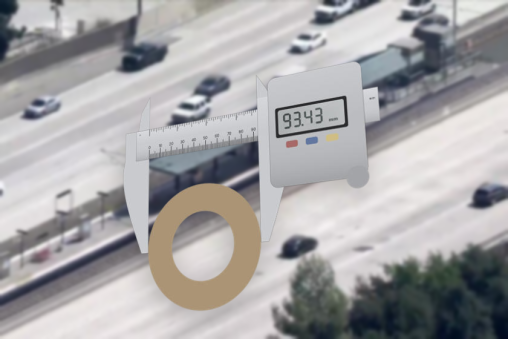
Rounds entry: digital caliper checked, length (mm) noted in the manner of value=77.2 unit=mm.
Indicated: value=93.43 unit=mm
